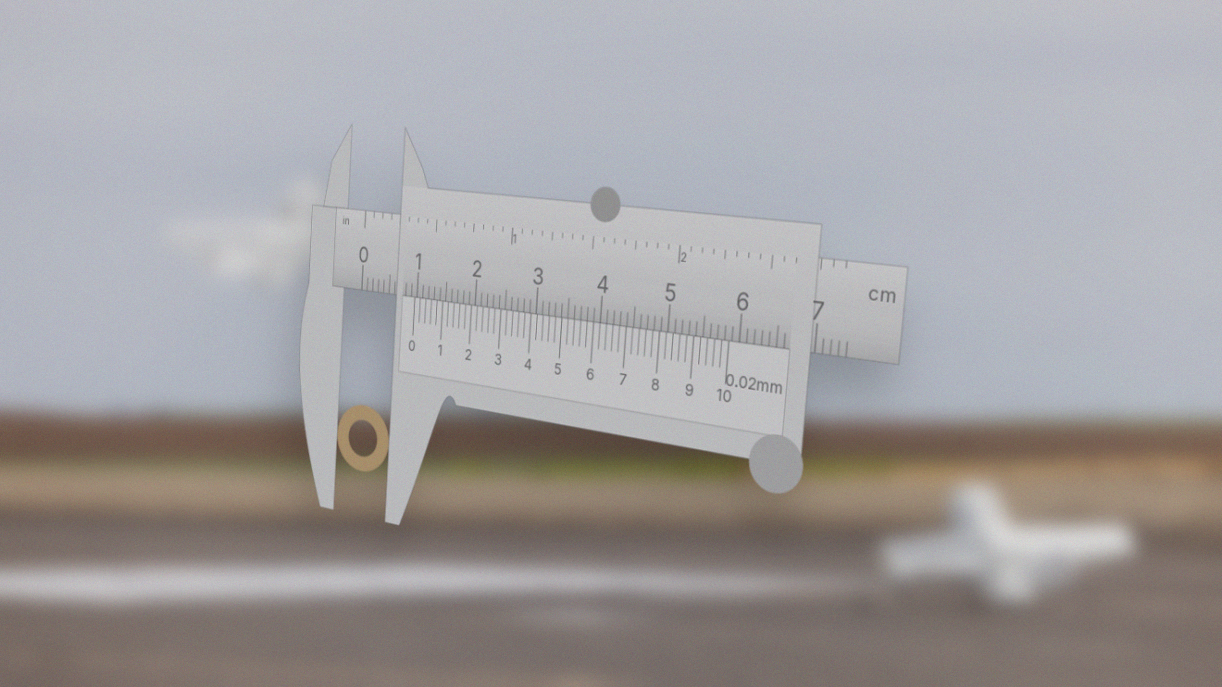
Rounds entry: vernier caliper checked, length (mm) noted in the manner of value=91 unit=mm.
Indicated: value=9.6 unit=mm
